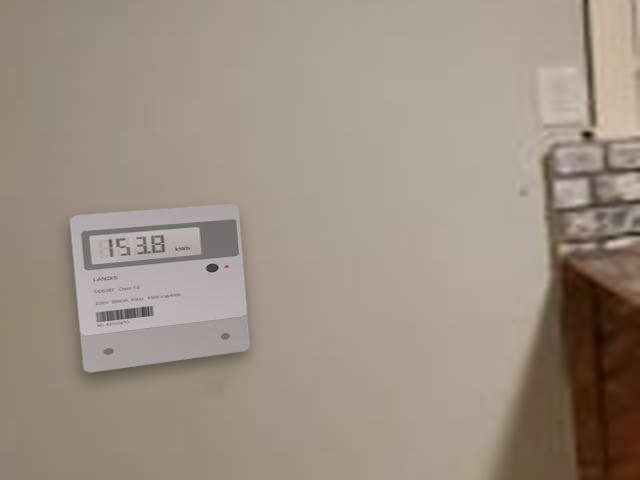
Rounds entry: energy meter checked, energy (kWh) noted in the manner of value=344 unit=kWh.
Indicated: value=153.8 unit=kWh
